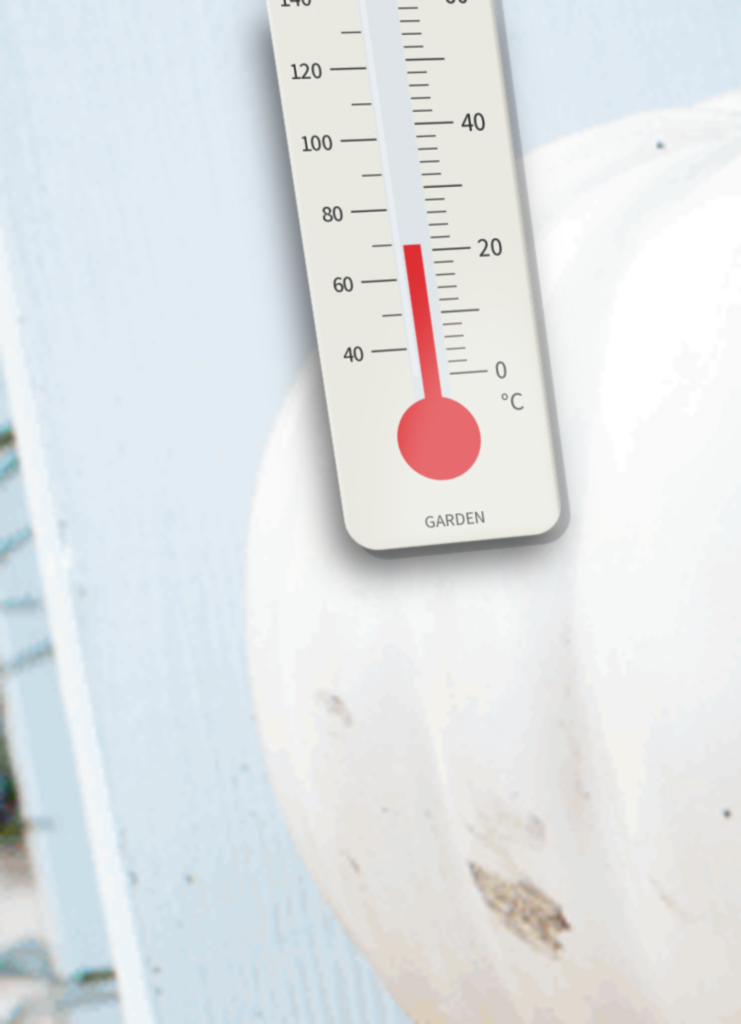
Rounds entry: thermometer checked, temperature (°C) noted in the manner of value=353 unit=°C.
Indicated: value=21 unit=°C
